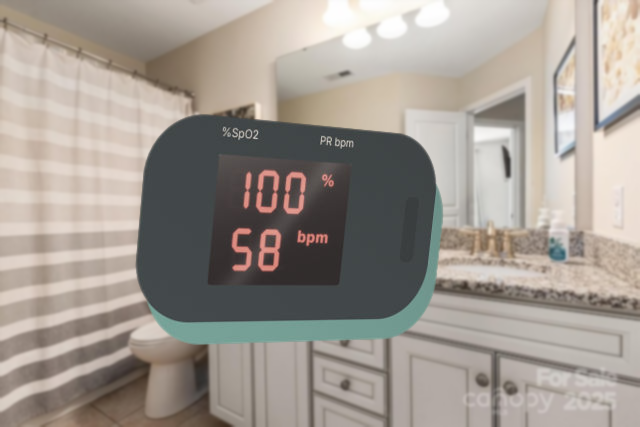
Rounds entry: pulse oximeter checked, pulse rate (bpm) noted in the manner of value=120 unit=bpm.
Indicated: value=58 unit=bpm
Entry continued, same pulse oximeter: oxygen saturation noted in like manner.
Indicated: value=100 unit=%
